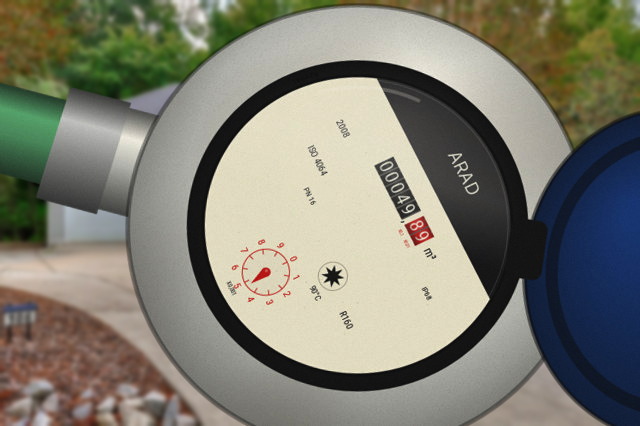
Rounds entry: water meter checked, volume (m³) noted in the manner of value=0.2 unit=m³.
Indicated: value=49.894 unit=m³
